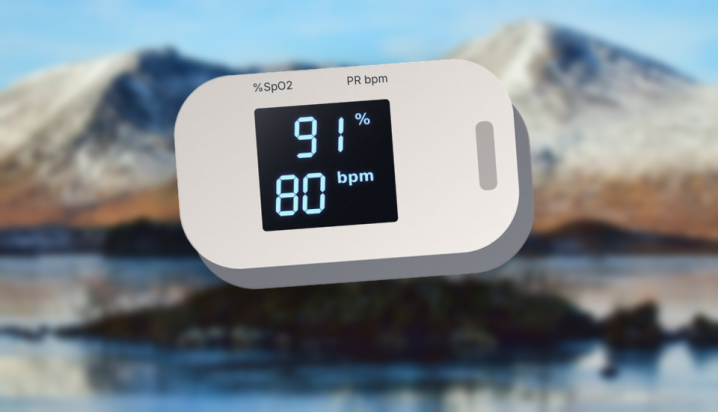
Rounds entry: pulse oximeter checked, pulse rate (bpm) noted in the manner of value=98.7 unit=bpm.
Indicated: value=80 unit=bpm
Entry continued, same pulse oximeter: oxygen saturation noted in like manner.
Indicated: value=91 unit=%
